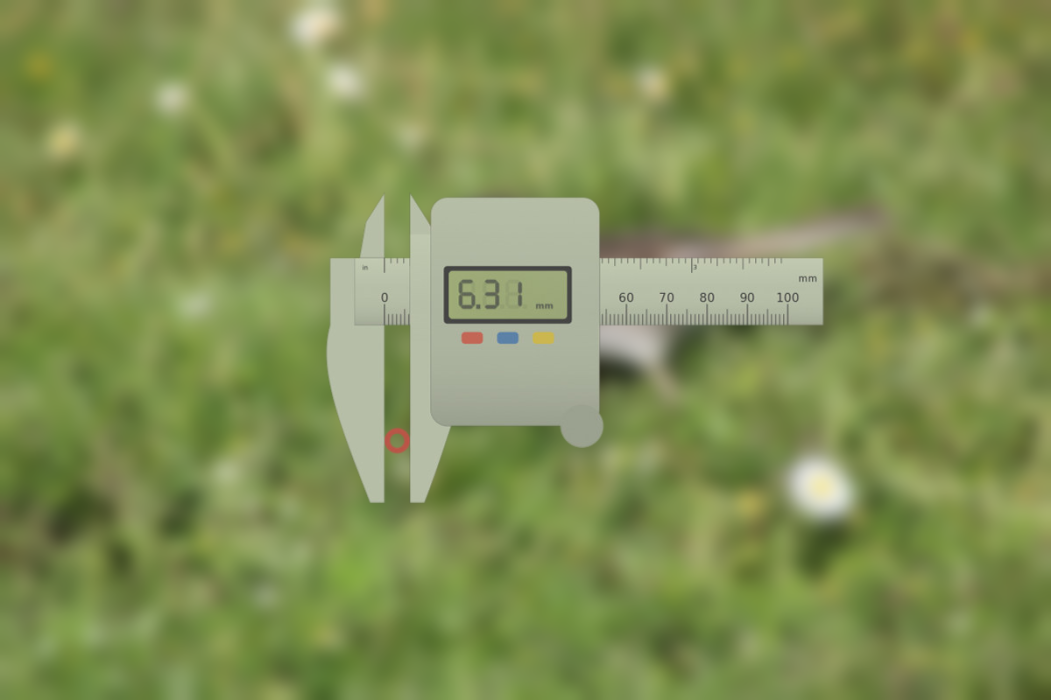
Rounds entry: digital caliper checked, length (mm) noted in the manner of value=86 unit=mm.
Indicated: value=6.31 unit=mm
